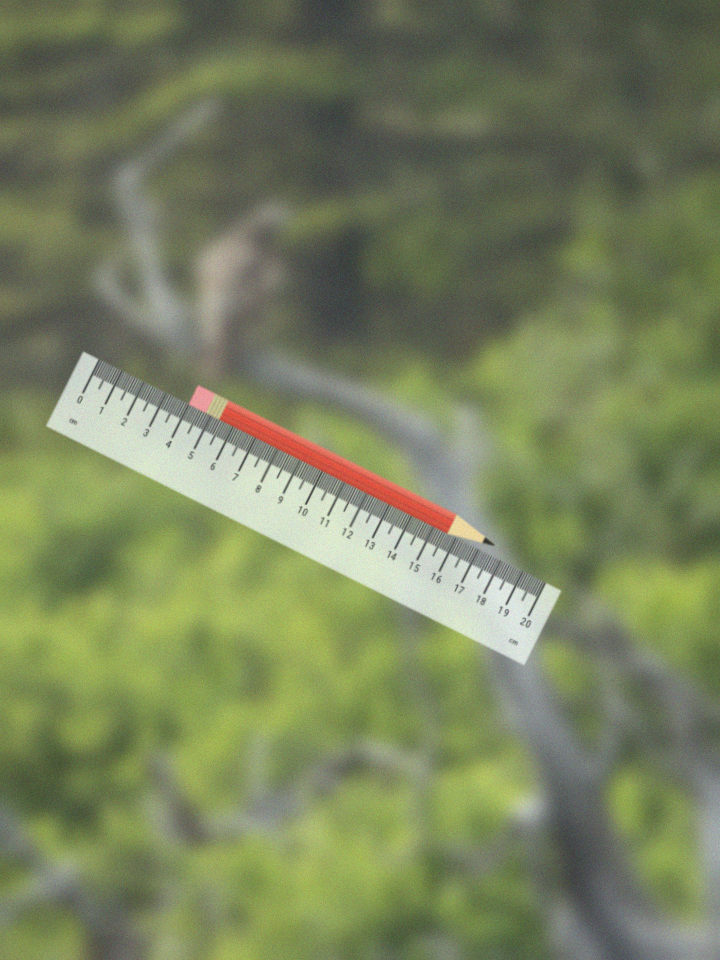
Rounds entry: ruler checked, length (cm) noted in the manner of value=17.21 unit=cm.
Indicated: value=13.5 unit=cm
